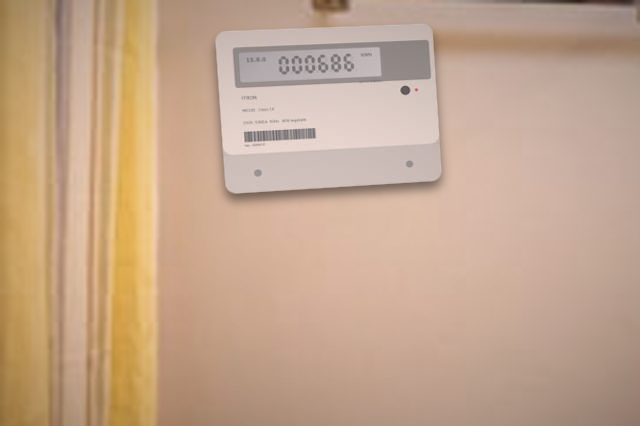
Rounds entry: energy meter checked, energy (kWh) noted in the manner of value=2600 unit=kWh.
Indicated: value=686 unit=kWh
